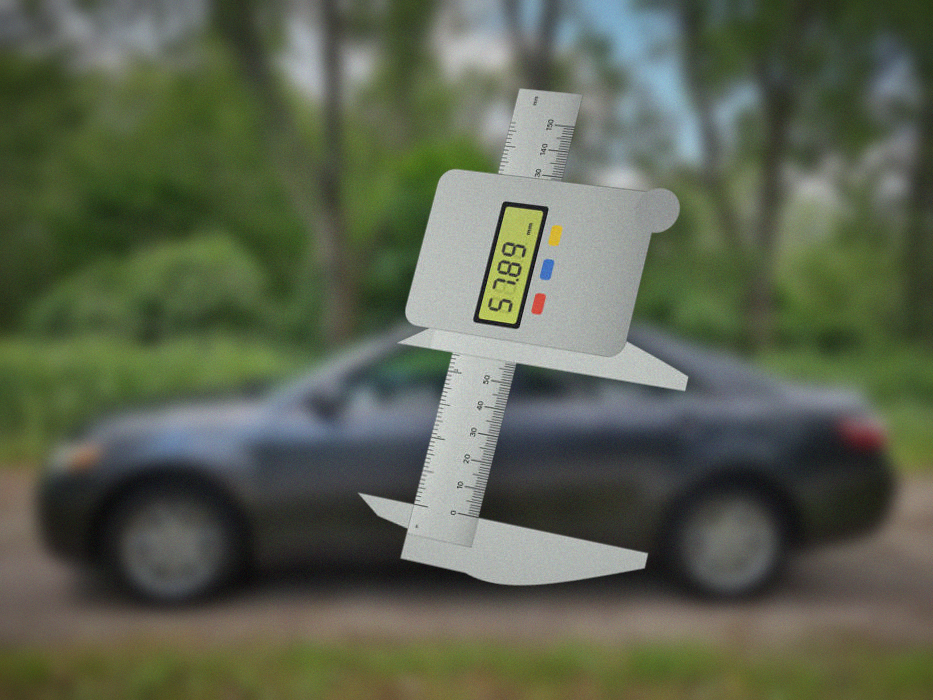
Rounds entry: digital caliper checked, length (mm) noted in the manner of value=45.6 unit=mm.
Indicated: value=57.89 unit=mm
